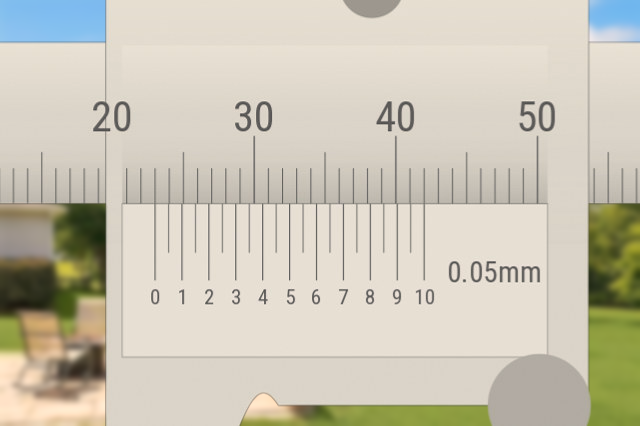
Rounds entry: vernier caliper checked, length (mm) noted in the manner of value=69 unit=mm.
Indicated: value=23.0 unit=mm
